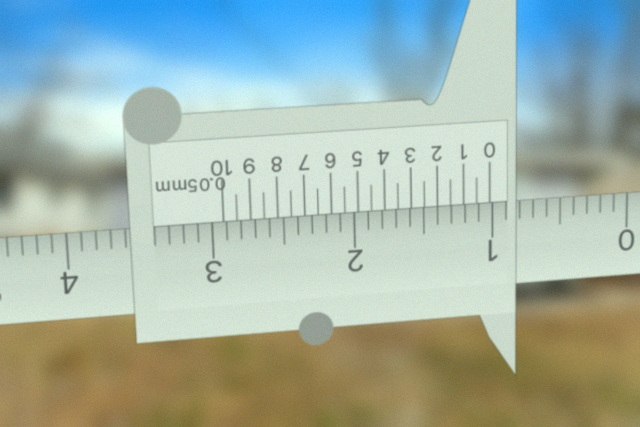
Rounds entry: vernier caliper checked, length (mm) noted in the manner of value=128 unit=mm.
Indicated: value=10.2 unit=mm
